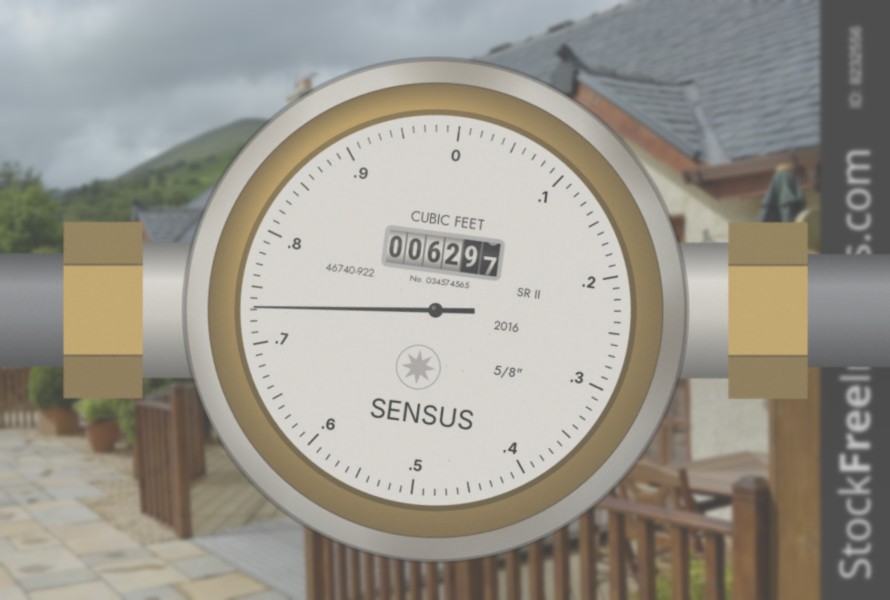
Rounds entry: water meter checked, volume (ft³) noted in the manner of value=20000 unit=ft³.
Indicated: value=6296.73 unit=ft³
